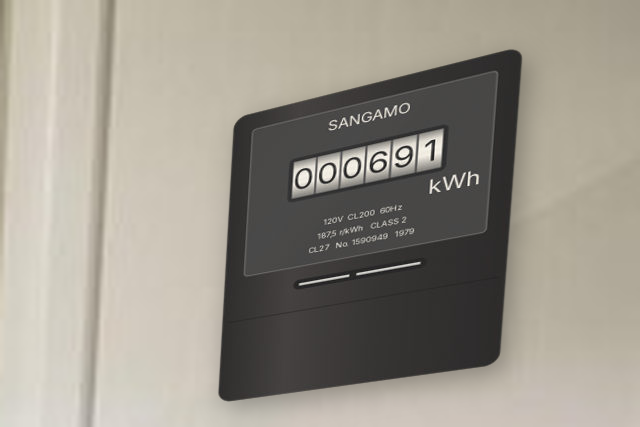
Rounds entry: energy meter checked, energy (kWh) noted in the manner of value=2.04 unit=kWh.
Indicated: value=691 unit=kWh
